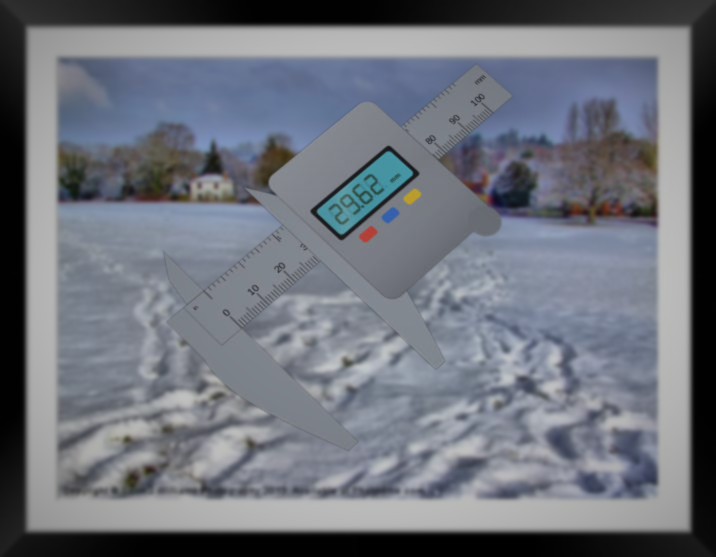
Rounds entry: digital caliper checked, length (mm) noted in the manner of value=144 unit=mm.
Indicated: value=29.62 unit=mm
